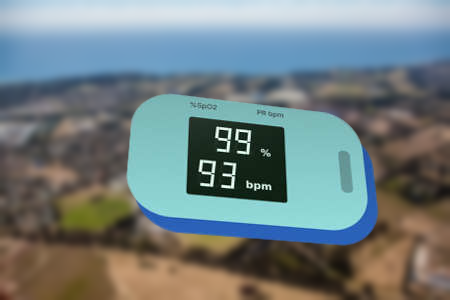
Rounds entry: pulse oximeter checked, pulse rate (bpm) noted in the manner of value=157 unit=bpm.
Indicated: value=93 unit=bpm
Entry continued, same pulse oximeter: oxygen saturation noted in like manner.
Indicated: value=99 unit=%
